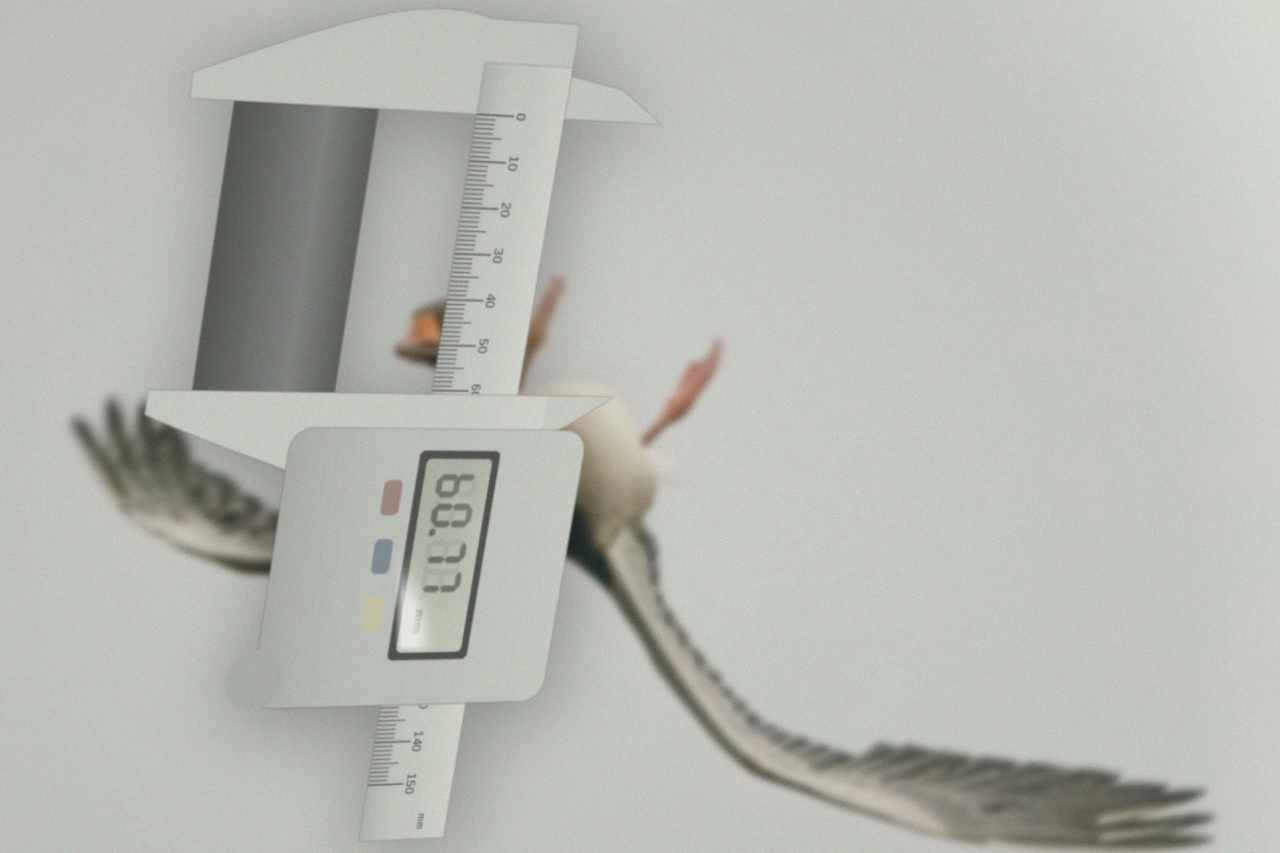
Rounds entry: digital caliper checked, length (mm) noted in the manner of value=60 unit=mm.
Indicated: value=60.77 unit=mm
